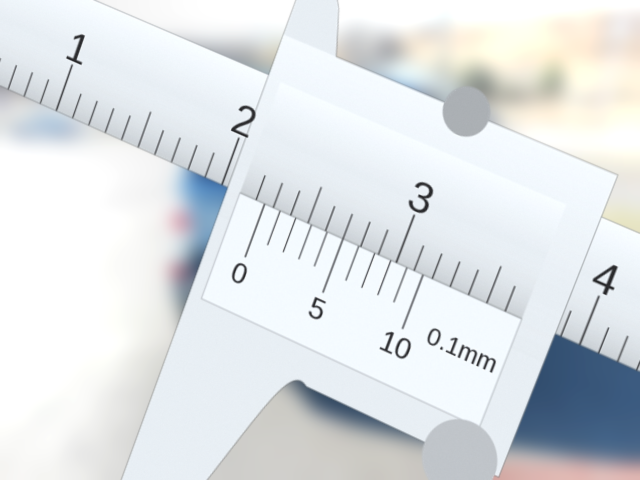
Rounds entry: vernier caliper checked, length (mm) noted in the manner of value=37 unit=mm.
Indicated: value=22.5 unit=mm
